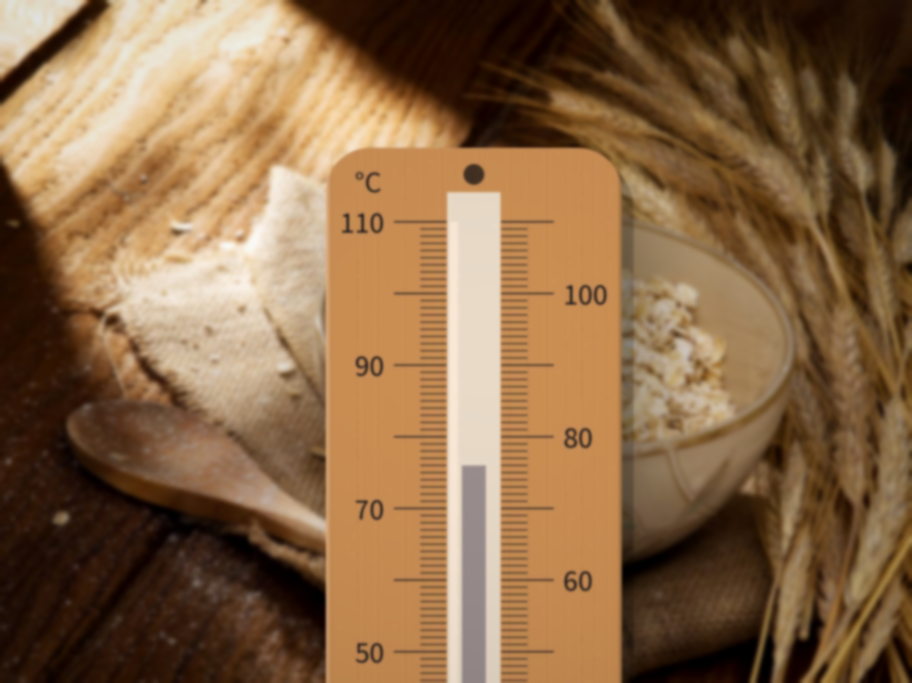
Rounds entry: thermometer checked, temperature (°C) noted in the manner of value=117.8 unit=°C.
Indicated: value=76 unit=°C
